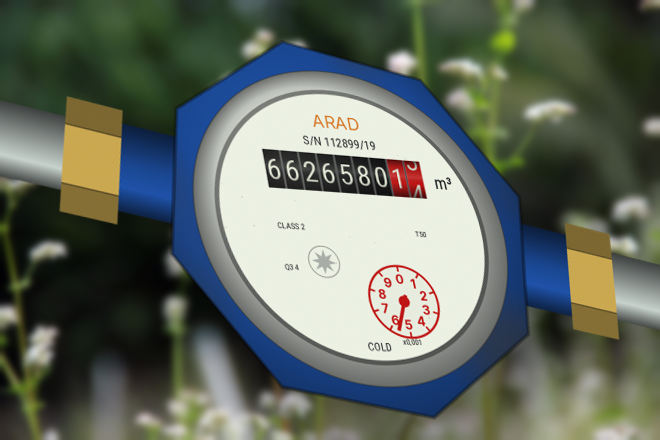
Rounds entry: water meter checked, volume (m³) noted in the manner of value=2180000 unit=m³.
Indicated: value=6626580.135 unit=m³
